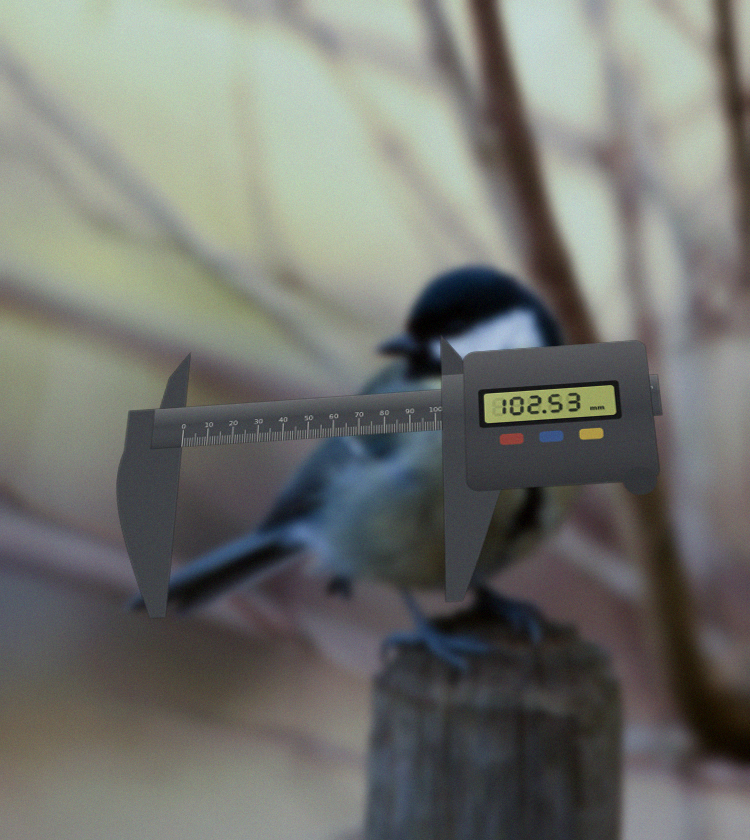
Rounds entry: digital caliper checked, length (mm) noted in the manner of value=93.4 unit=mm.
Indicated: value=102.53 unit=mm
